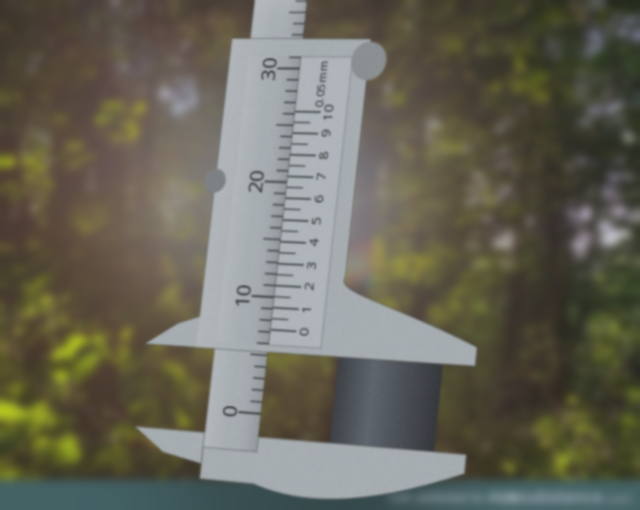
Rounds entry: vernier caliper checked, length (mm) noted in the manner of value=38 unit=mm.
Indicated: value=7.2 unit=mm
